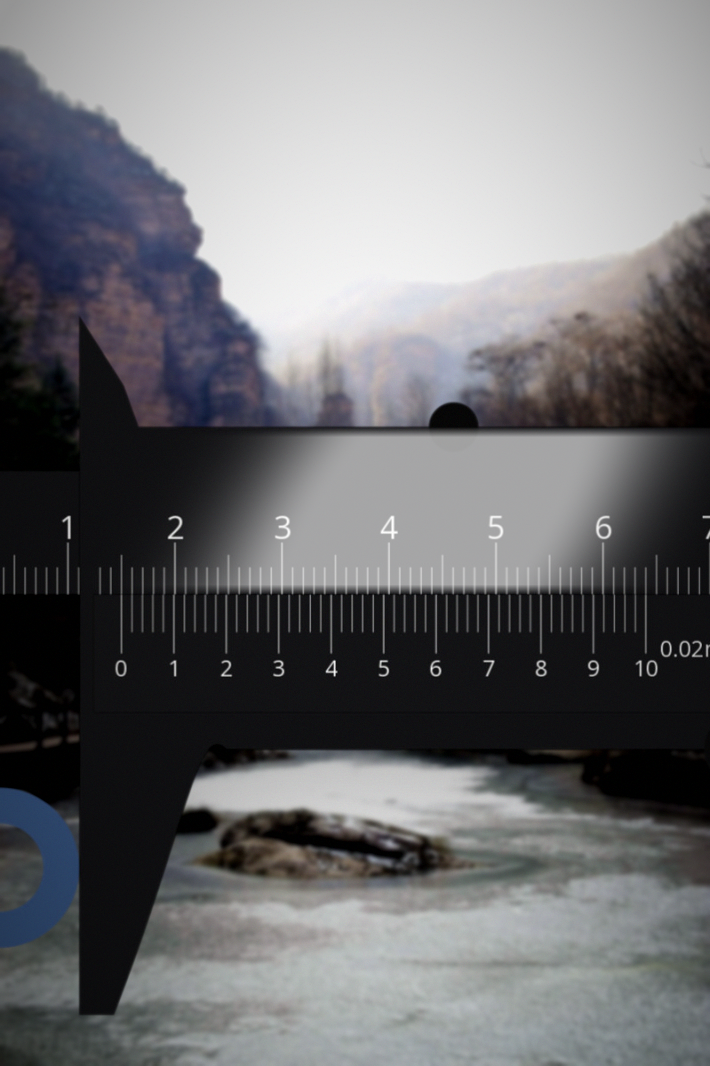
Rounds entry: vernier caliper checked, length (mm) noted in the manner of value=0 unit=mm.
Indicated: value=15.0 unit=mm
